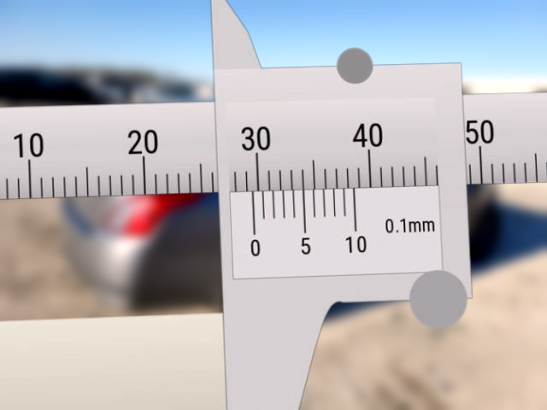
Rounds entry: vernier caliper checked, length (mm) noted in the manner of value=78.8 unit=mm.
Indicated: value=29.5 unit=mm
